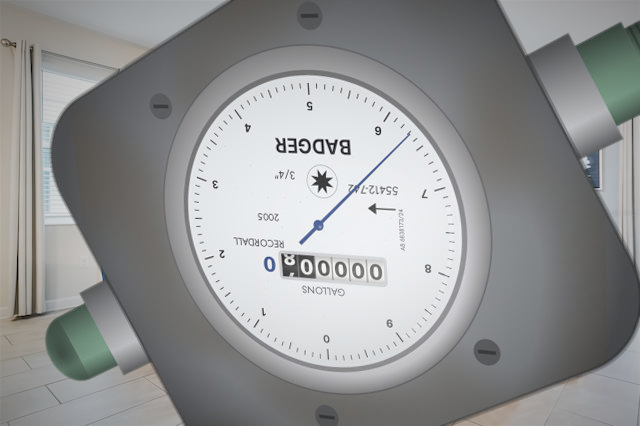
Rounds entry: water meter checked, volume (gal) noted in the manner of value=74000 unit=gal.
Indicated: value=76.3 unit=gal
